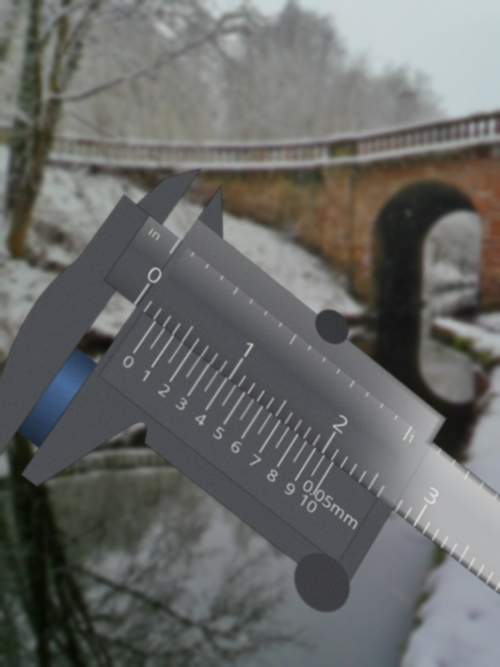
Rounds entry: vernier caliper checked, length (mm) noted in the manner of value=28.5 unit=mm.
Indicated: value=2.2 unit=mm
